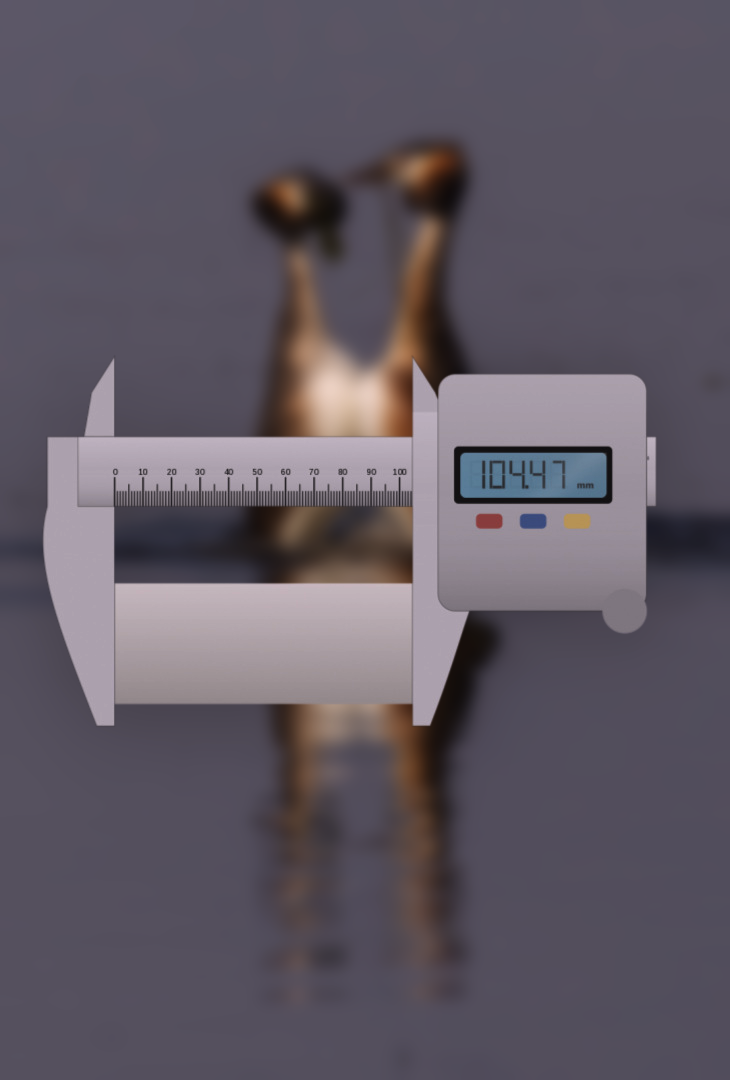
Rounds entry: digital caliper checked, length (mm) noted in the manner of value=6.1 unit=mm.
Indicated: value=104.47 unit=mm
